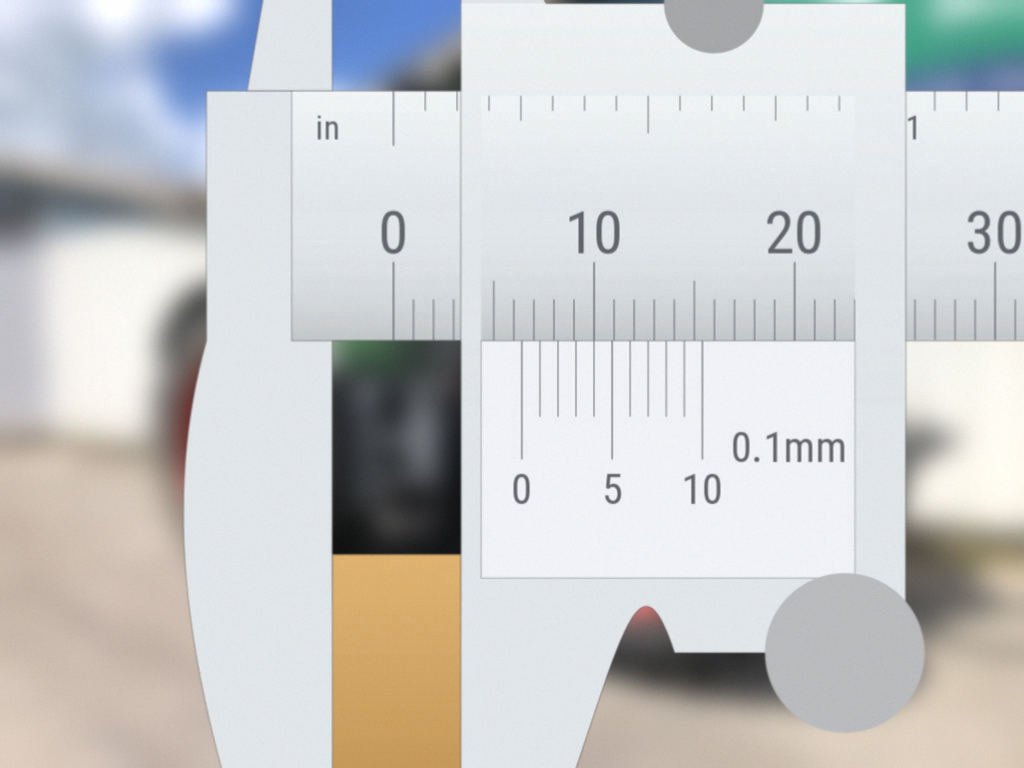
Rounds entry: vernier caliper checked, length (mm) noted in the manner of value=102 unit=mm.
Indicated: value=6.4 unit=mm
